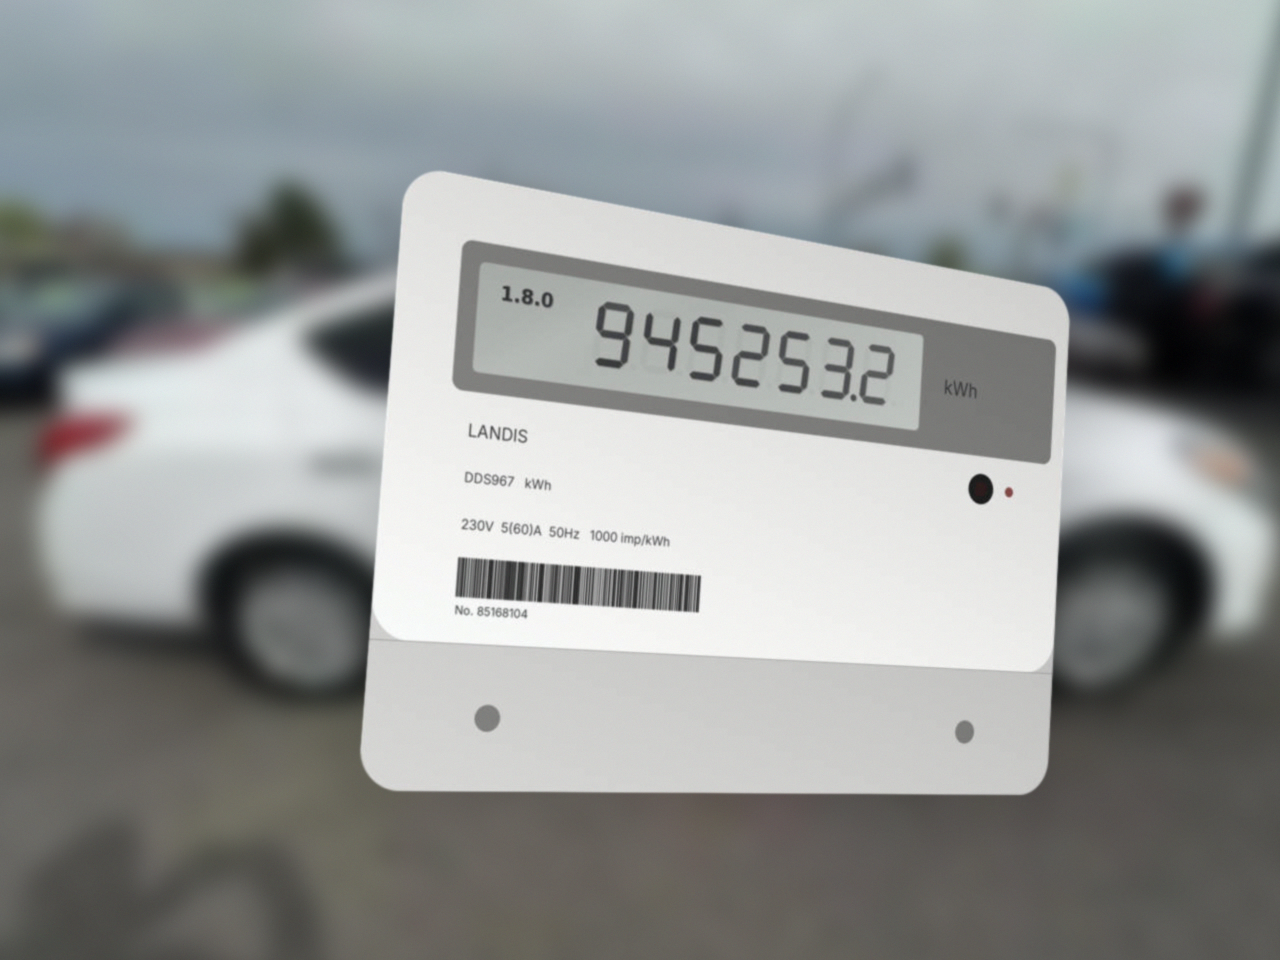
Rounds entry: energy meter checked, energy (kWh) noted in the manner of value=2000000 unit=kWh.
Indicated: value=945253.2 unit=kWh
